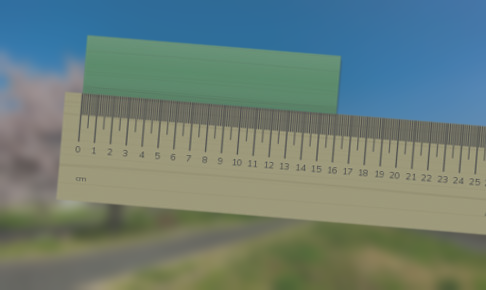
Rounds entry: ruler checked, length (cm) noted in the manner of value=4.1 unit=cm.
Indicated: value=16 unit=cm
